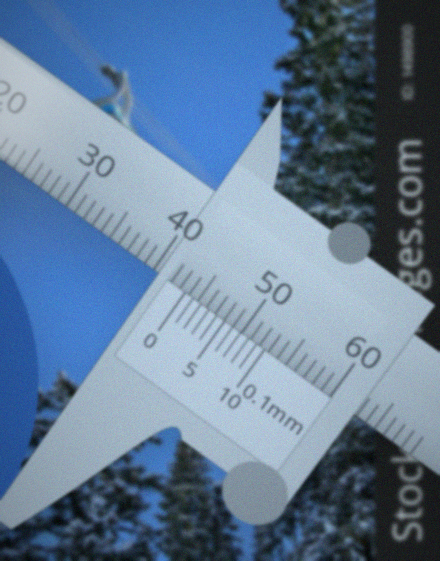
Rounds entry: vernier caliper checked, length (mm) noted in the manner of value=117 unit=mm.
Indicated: value=43.6 unit=mm
